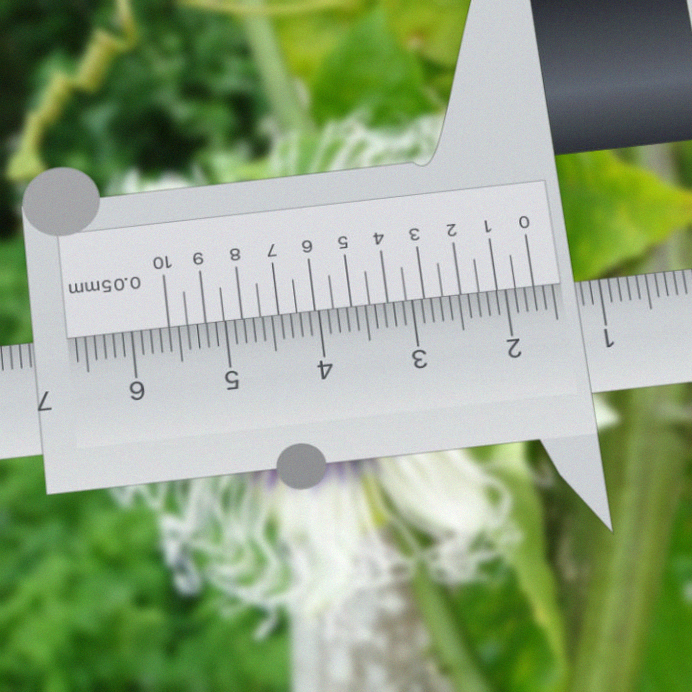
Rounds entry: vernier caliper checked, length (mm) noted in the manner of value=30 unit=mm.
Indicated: value=17.0 unit=mm
